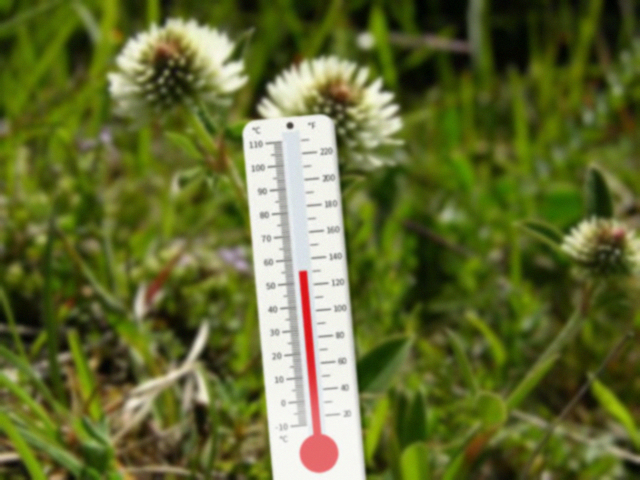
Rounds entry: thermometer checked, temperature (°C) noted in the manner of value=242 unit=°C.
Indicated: value=55 unit=°C
